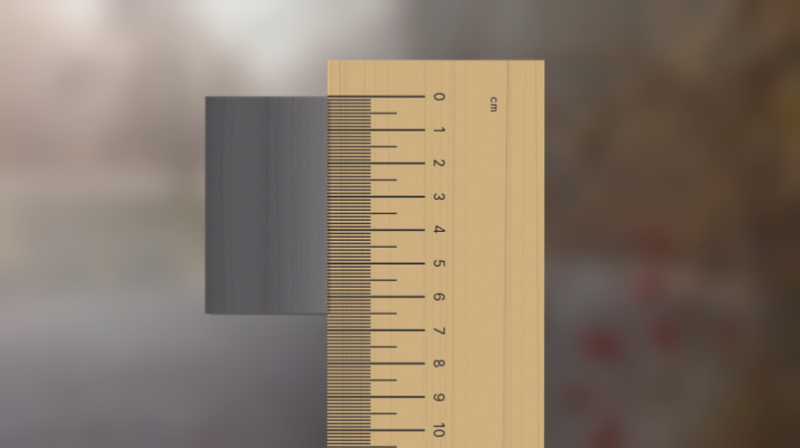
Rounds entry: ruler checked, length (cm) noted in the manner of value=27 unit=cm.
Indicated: value=6.5 unit=cm
